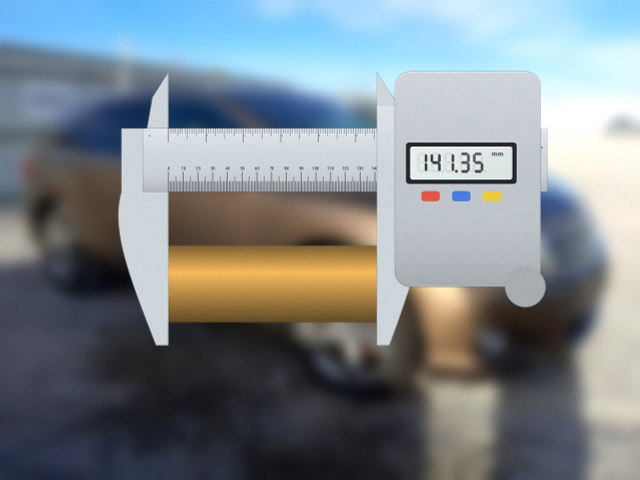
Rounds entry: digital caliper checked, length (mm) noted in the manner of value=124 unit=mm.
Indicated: value=141.35 unit=mm
